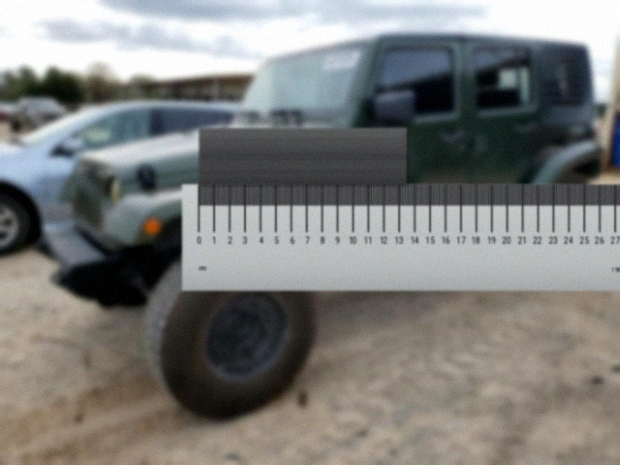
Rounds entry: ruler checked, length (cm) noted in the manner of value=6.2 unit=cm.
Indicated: value=13.5 unit=cm
